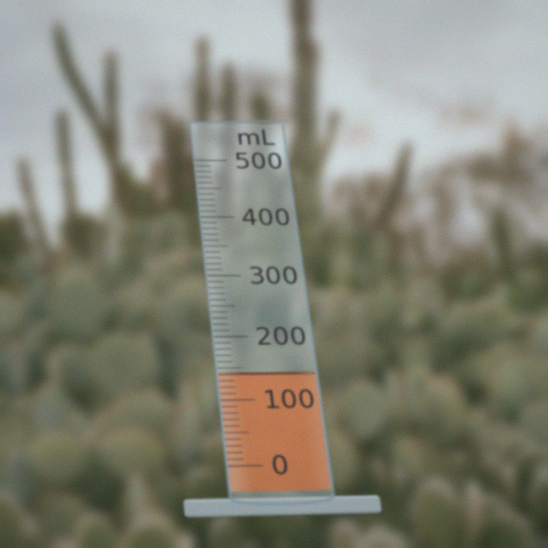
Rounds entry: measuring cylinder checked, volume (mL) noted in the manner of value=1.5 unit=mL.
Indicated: value=140 unit=mL
